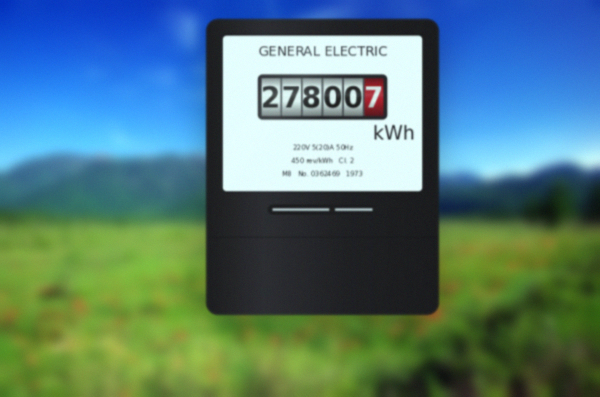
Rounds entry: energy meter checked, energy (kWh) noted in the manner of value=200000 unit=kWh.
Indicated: value=27800.7 unit=kWh
